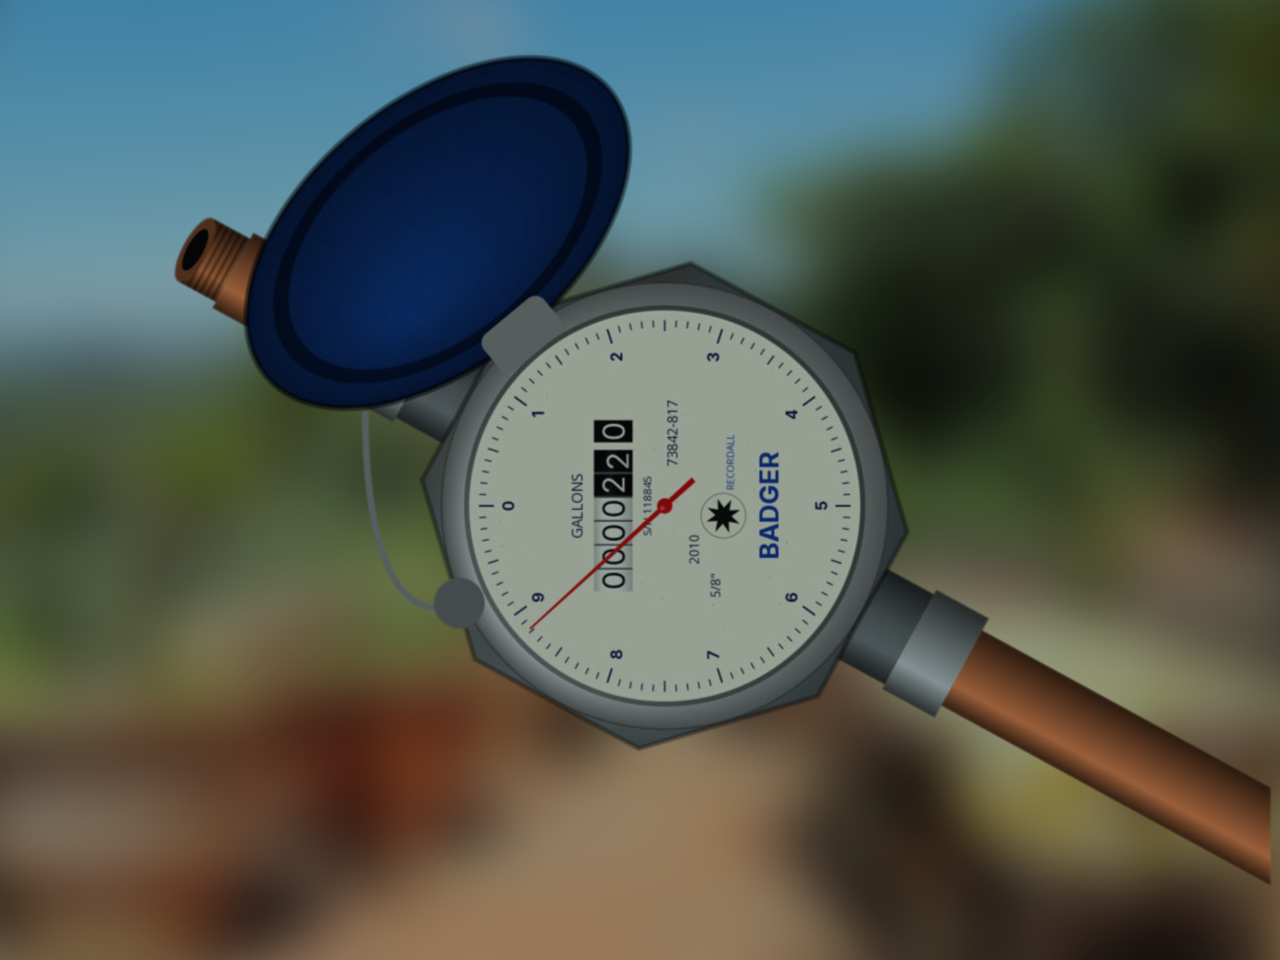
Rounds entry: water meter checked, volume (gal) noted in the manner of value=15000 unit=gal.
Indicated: value=218.8 unit=gal
